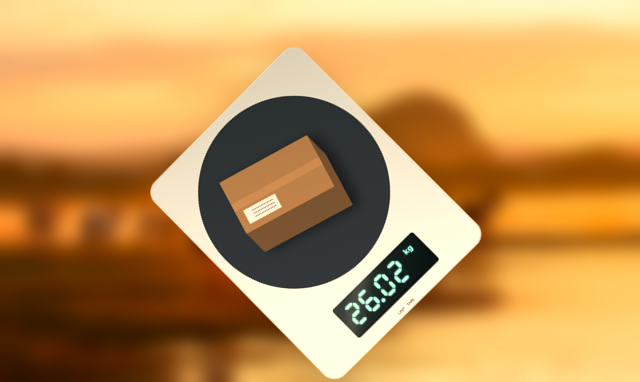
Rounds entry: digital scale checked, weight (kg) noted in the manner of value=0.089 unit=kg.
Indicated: value=26.02 unit=kg
